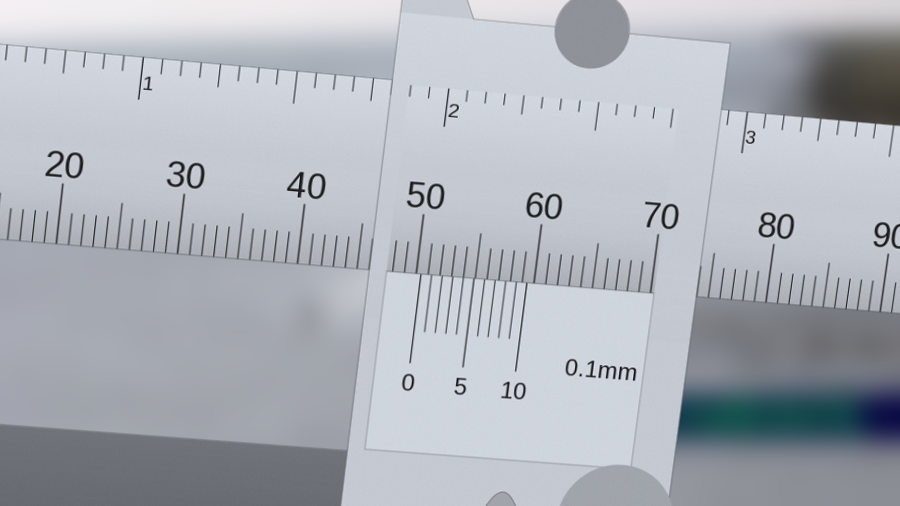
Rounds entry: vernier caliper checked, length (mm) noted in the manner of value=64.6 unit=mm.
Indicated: value=50.4 unit=mm
